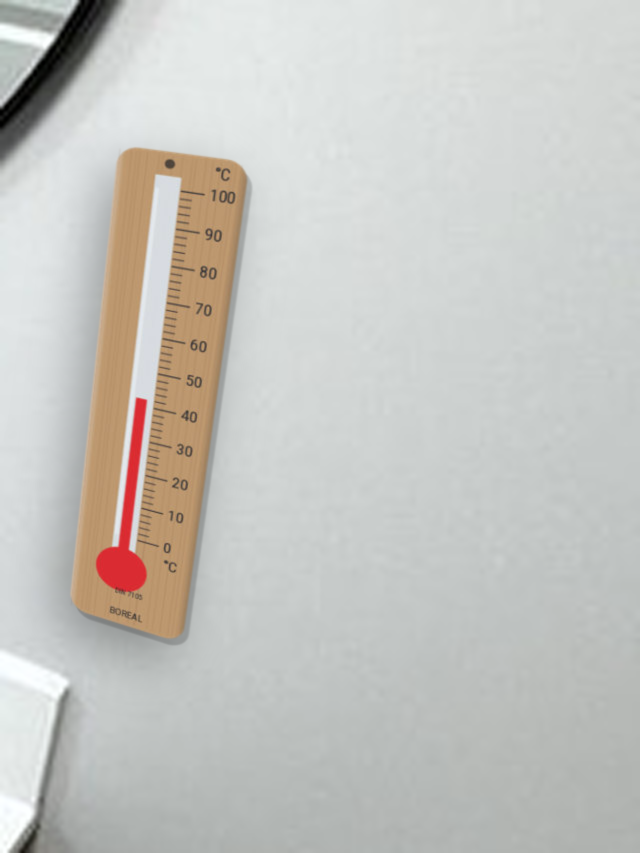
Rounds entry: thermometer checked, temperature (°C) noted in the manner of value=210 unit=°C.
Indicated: value=42 unit=°C
